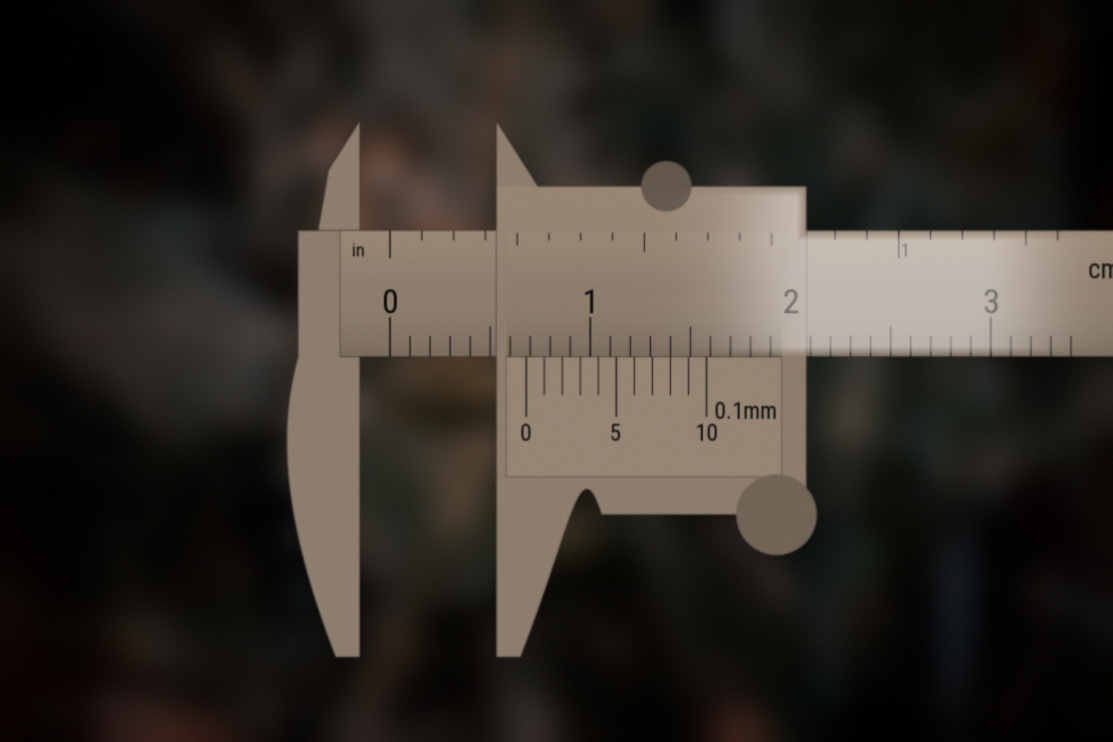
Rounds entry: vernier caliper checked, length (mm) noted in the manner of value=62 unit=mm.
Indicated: value=6.8 unit=mm
